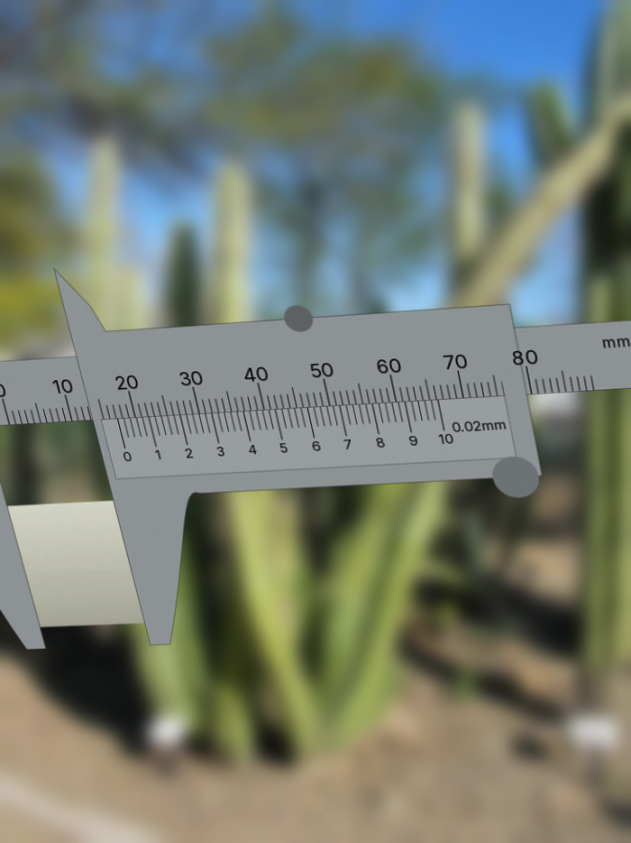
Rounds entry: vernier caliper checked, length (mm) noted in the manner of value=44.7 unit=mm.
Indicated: value=17.2 unit=mm
